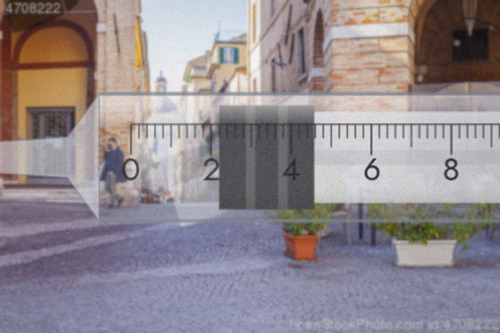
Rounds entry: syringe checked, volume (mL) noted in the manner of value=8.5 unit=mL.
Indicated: value=2.2 unit=mL
